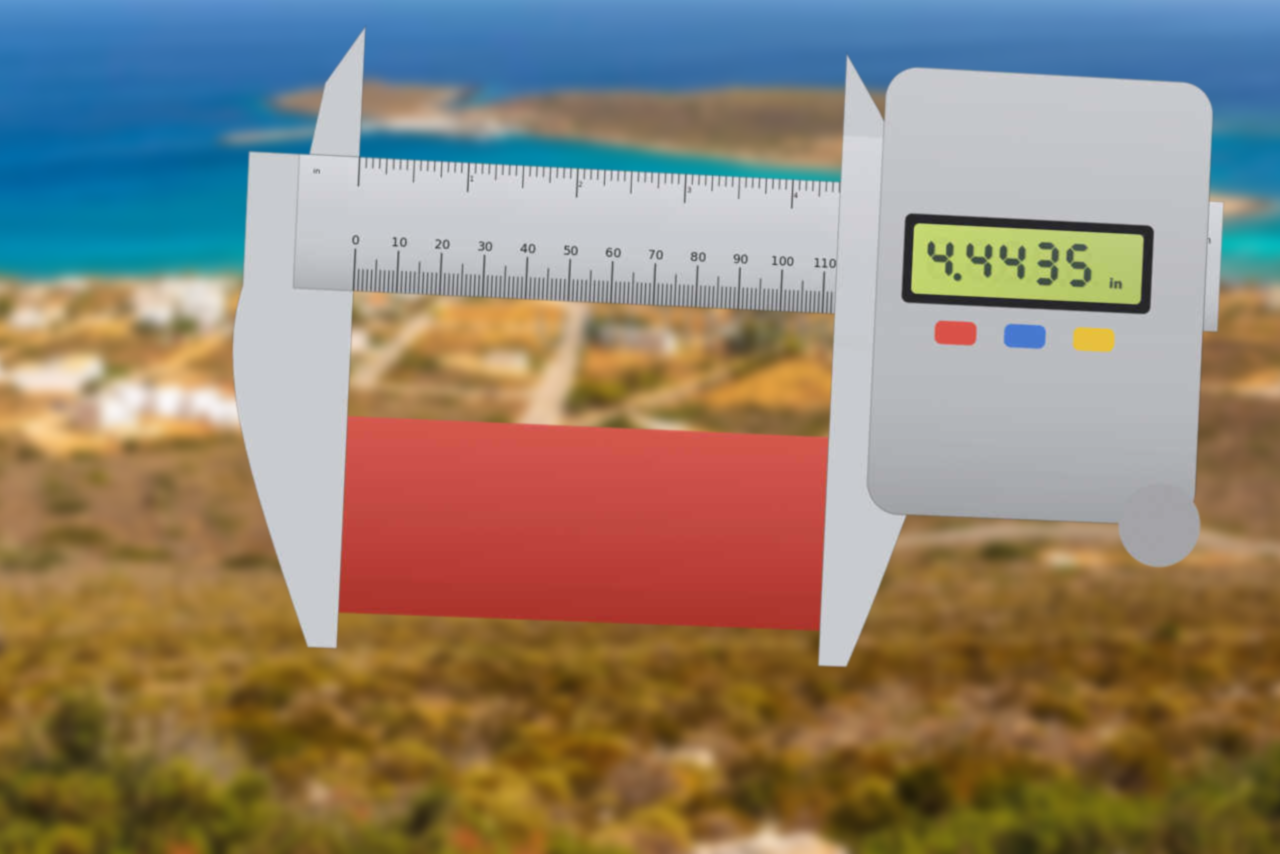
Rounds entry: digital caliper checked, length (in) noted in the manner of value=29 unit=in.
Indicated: value=4.4435 unit=in
